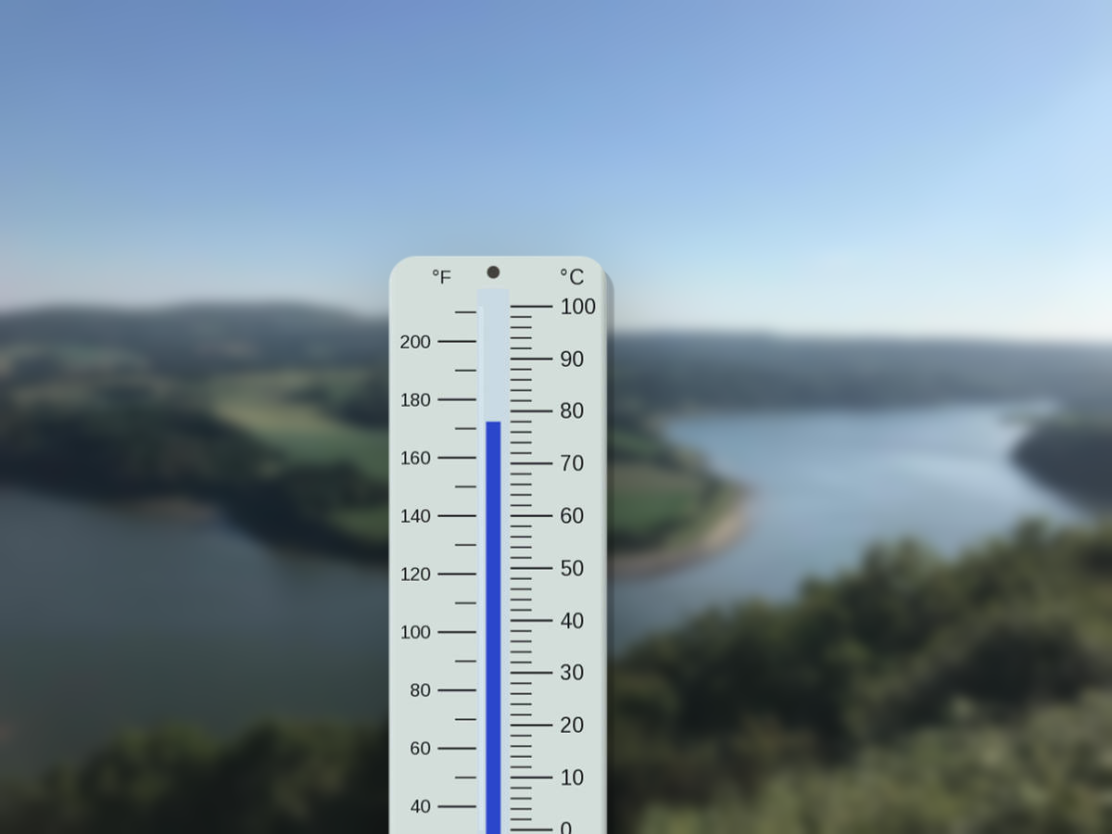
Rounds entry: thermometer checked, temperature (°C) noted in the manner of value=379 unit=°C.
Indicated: value=78 unit=°C
